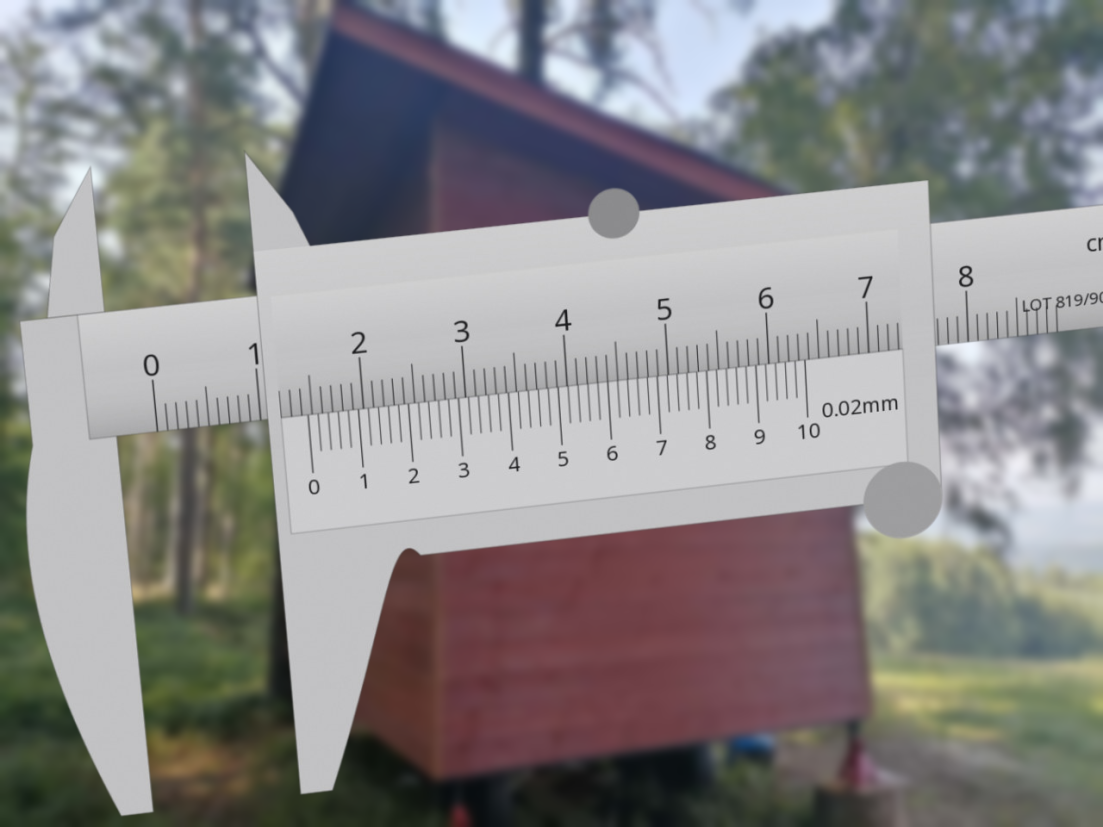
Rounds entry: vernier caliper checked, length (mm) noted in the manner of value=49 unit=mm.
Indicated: value=14.6 unit=mm
